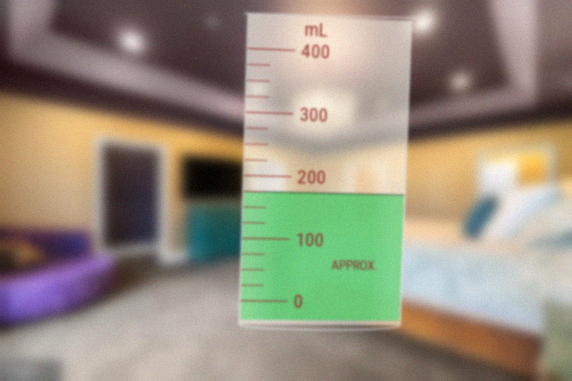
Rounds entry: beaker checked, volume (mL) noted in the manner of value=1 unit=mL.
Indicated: value=175 unit=mL
